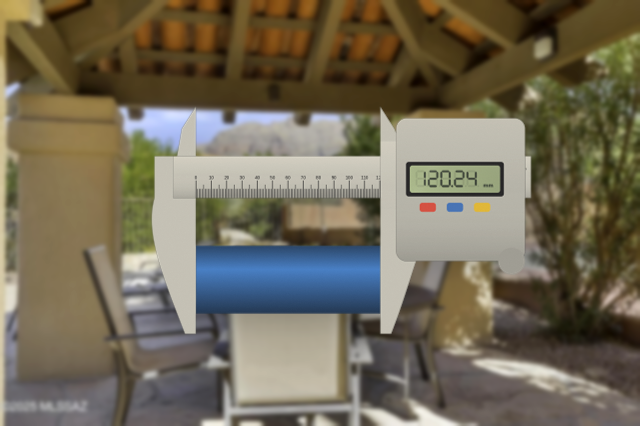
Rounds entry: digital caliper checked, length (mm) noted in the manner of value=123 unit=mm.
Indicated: value=120.24 unit=mm
